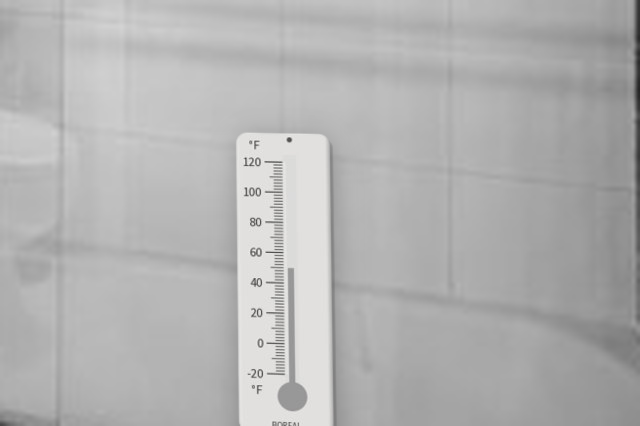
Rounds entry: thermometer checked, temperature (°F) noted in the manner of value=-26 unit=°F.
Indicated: value=50 unit=°F
